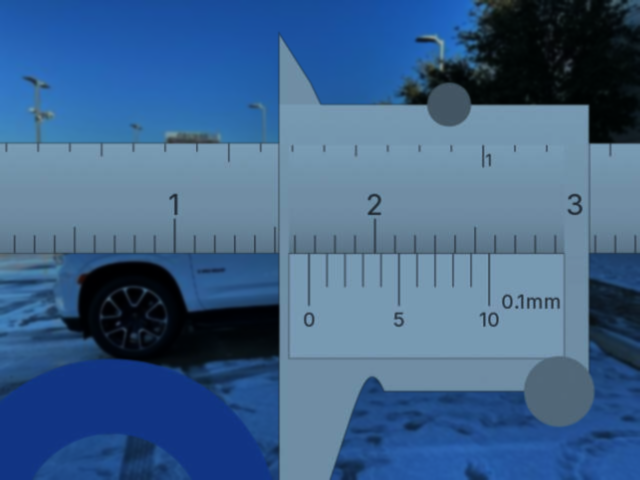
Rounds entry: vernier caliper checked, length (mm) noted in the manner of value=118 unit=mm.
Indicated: value=16.7 unit=mm
